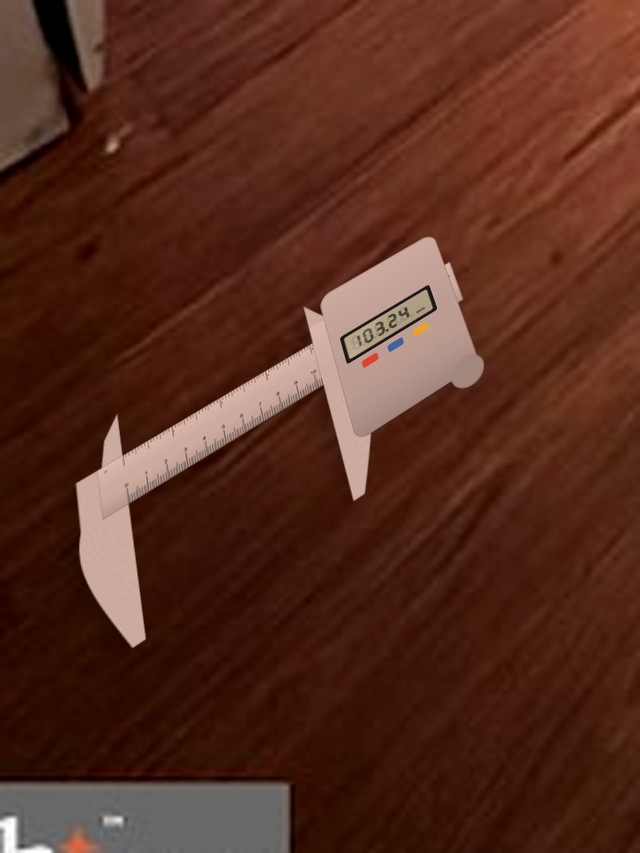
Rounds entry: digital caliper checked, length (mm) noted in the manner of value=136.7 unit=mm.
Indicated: value=103.24 unit=mm
